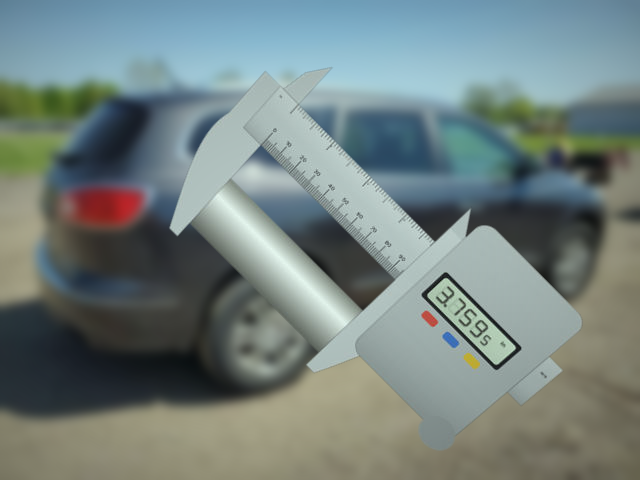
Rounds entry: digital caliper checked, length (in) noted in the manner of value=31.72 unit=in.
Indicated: value=3.7595 unit=in
